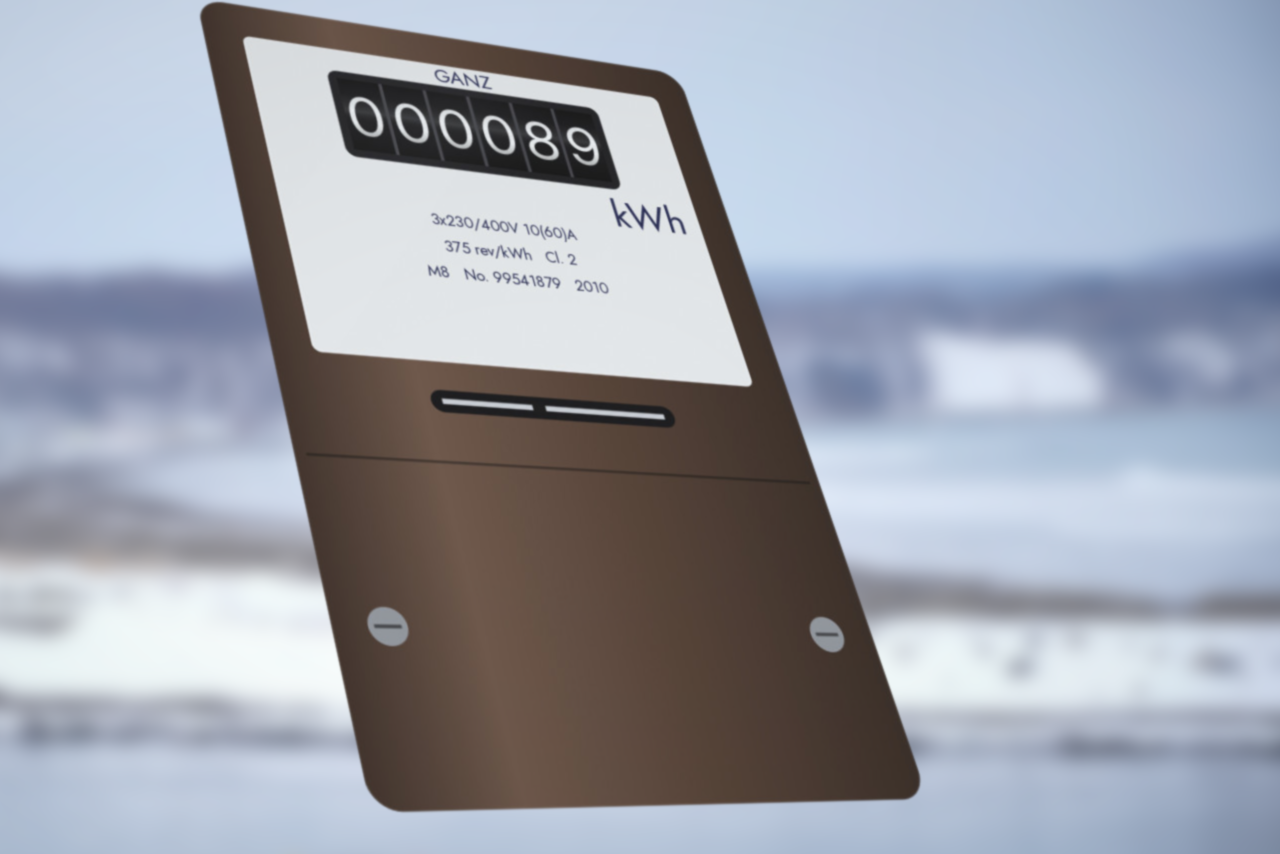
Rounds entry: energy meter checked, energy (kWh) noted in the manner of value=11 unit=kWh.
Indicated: value=89 unit=kWh
